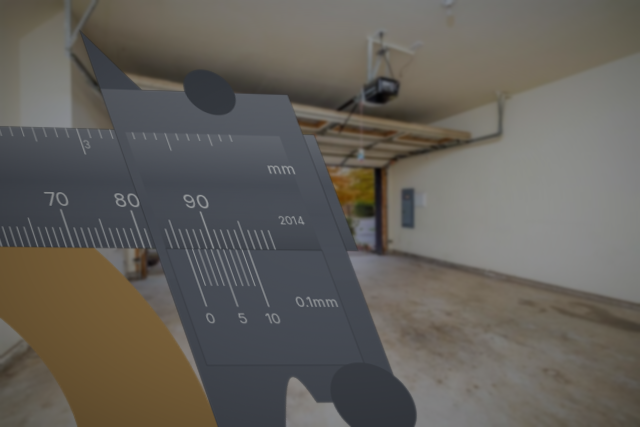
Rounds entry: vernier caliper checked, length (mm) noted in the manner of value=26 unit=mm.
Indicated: value=86.0 unit=mm
